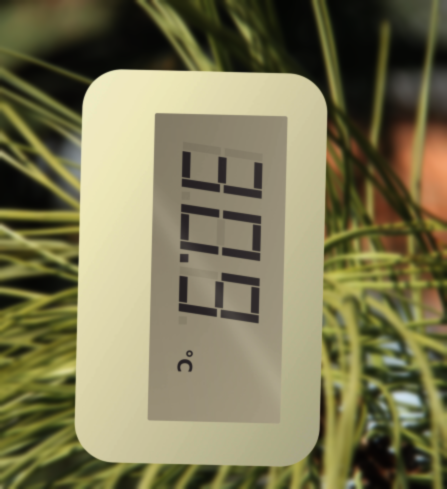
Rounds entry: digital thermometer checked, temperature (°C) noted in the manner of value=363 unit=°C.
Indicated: value=30.9 unit=°C
